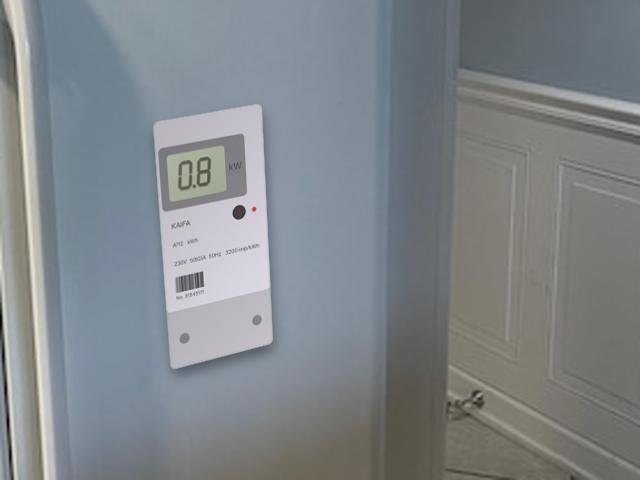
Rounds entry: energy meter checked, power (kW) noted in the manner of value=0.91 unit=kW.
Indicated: value=0.8 unit=kW
